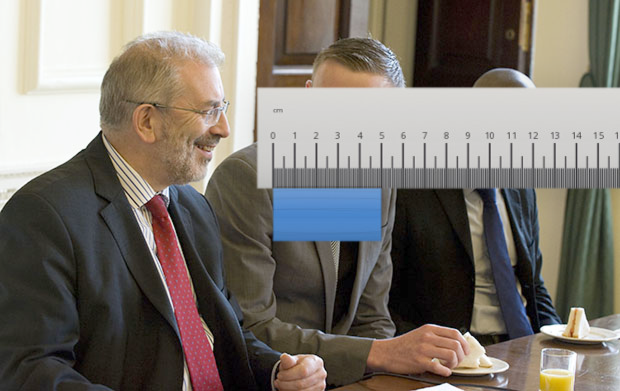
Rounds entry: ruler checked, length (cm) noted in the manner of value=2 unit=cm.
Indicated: value=5 unit=cm
